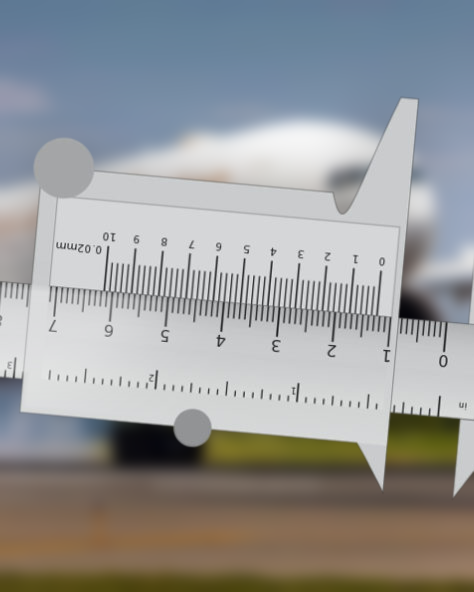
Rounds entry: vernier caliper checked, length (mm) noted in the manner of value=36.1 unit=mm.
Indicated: value=12.5 unit=mm
